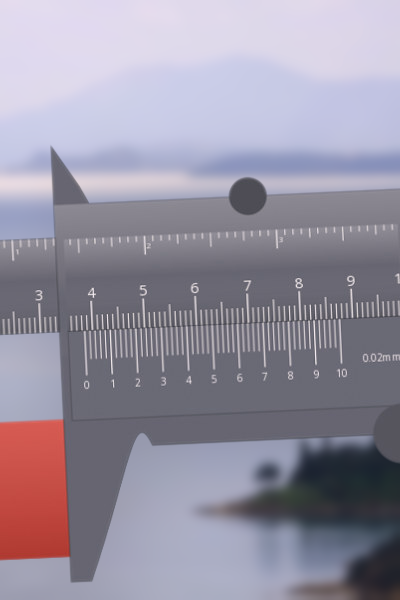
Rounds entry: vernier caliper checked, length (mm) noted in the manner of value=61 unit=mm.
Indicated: value=38.5 unit=mm
